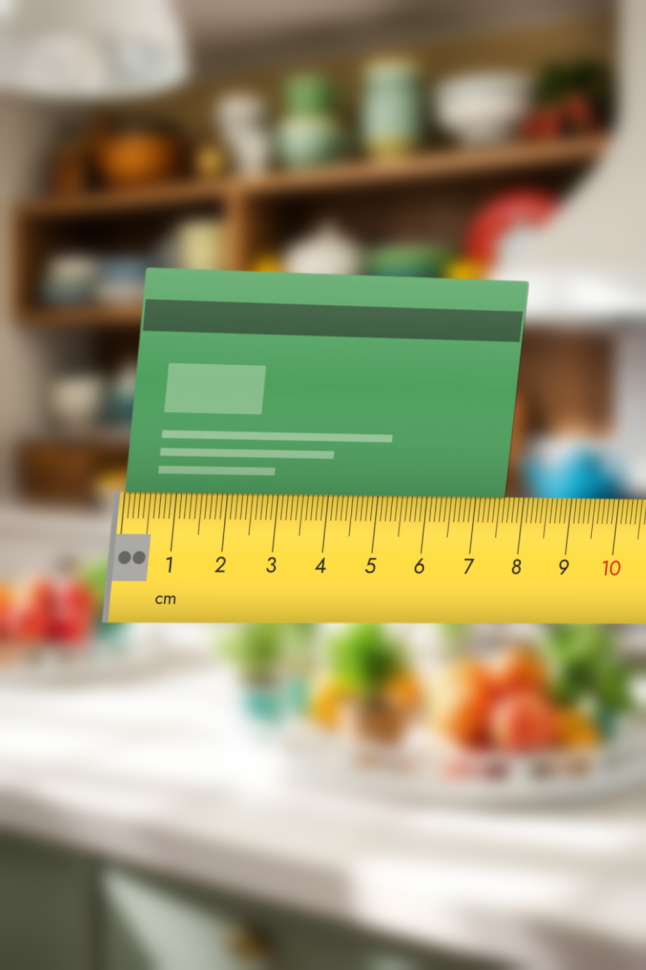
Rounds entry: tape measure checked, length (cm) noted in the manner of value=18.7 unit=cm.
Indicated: value=7.6 unit=cm
